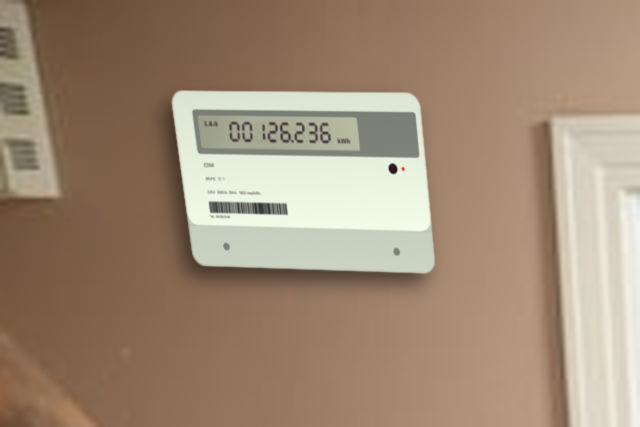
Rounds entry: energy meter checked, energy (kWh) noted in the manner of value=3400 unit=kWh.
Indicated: value=126.236 unit=kWh
